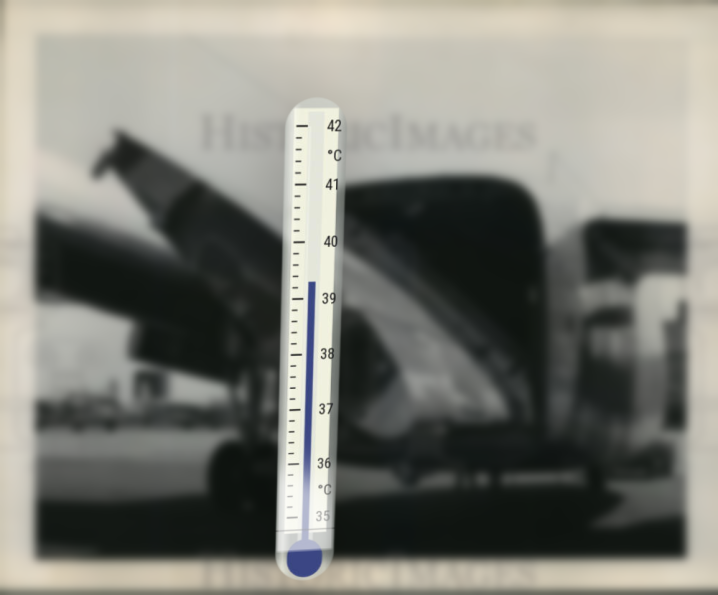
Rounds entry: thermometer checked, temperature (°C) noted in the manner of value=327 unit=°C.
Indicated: value=39.3 unit=°C
